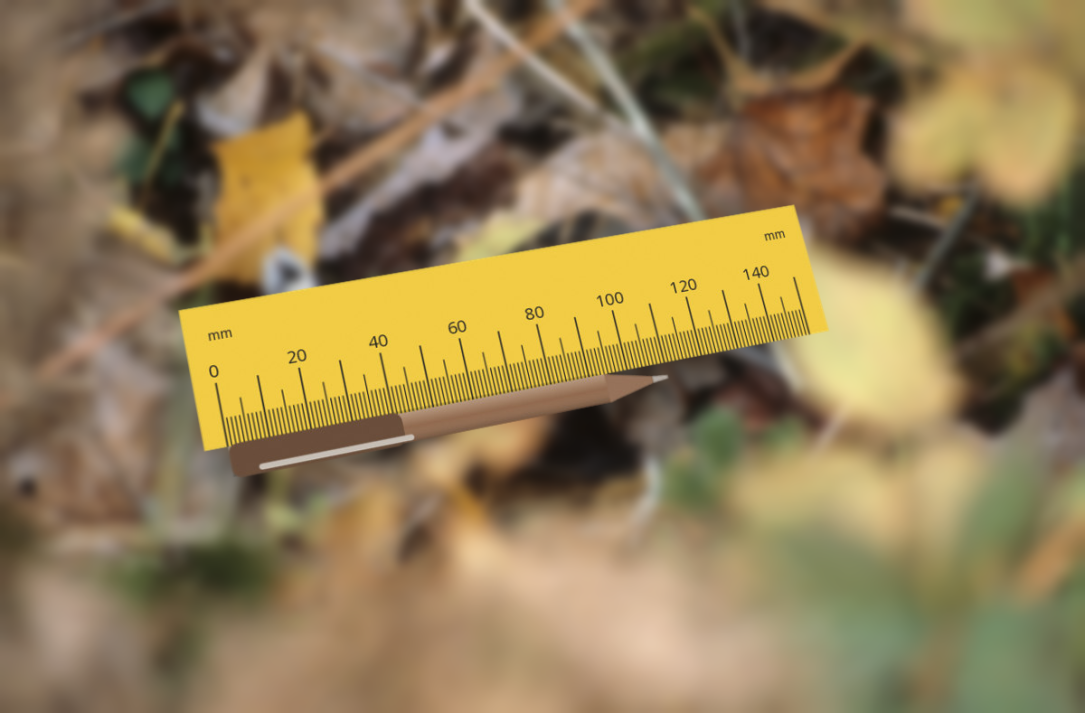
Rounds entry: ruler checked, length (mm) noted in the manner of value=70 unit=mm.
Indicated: value=110 unit=mm
